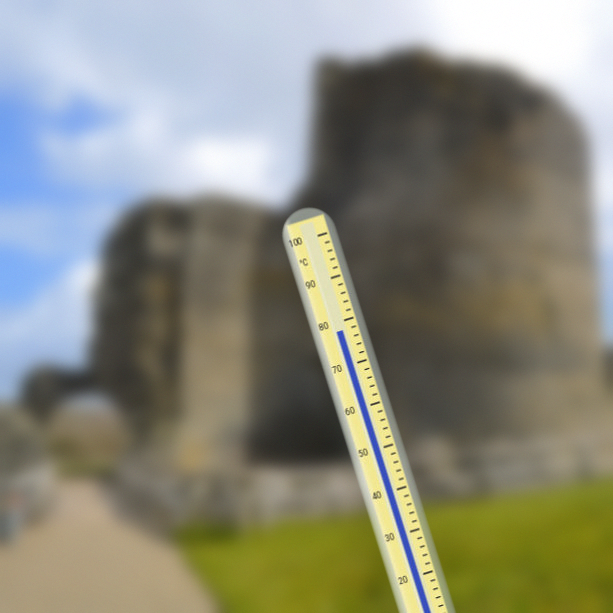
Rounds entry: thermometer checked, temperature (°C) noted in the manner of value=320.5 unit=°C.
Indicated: value=78 unit=°C
